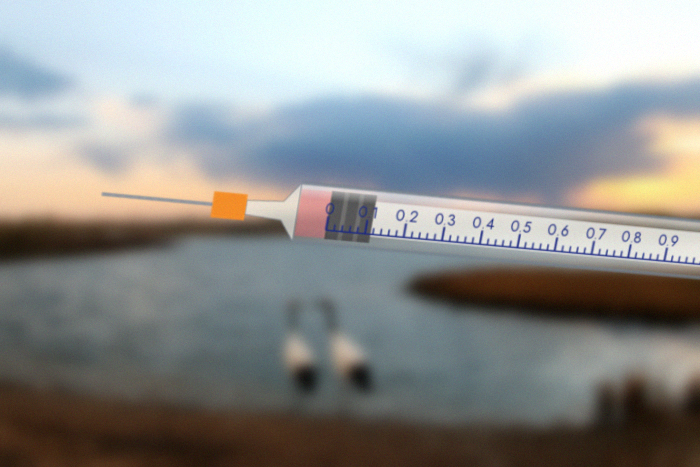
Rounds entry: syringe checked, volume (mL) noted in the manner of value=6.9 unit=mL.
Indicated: value=0 unit=mL
